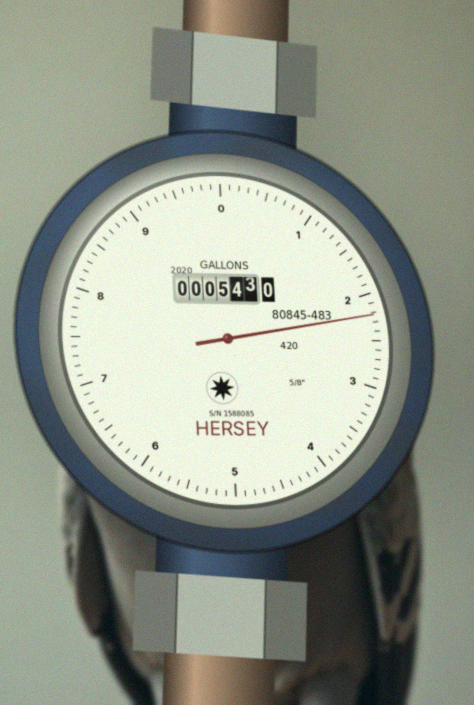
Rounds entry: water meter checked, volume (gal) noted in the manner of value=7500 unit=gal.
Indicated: value=5432.2 unit=gal
